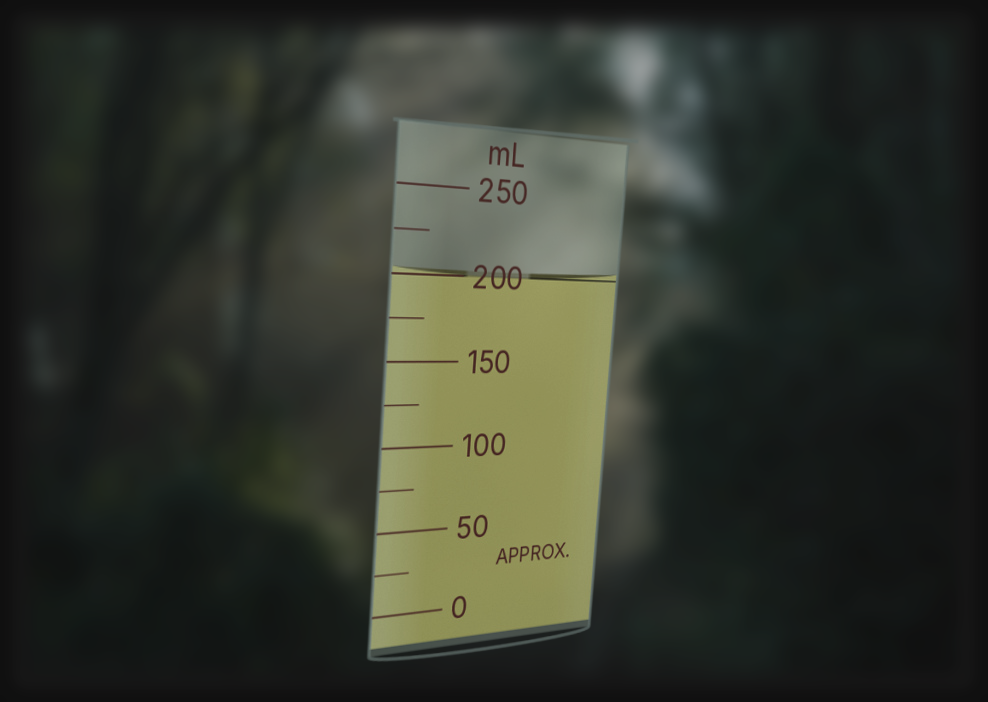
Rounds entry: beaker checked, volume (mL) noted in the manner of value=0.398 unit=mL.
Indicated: value=200 unit=mL
